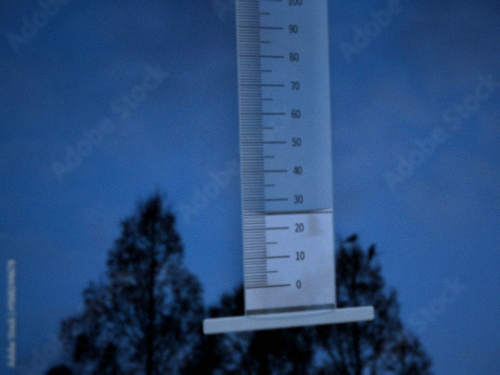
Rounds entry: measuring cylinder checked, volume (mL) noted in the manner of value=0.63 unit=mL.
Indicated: value=25 unit=mL
